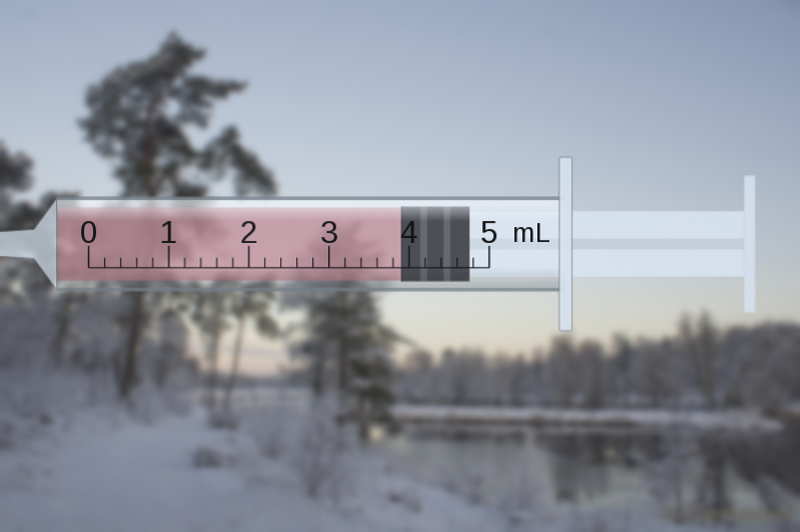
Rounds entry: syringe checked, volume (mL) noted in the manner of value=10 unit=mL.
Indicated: value=3.9 unit=mL
